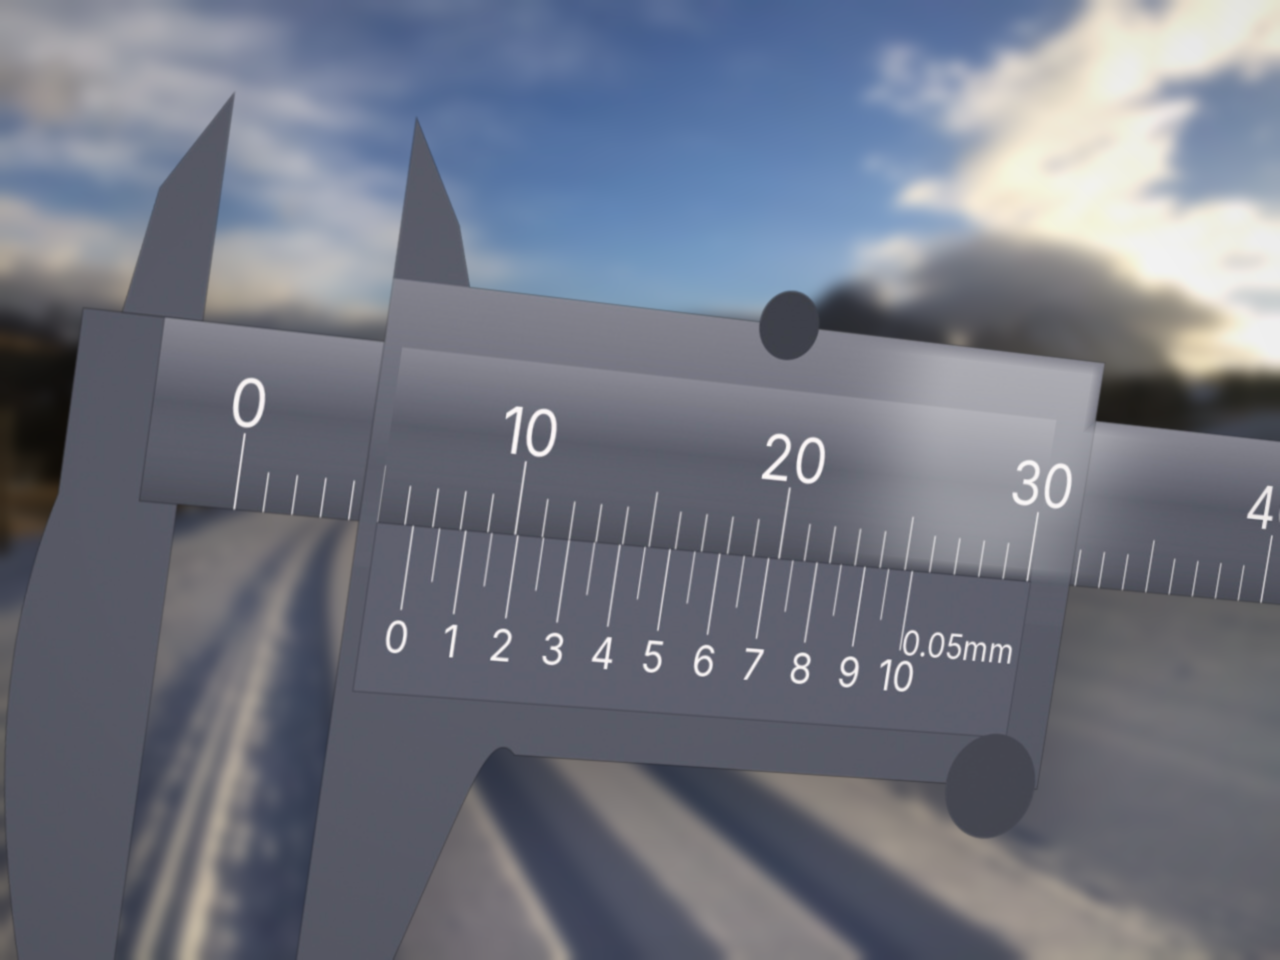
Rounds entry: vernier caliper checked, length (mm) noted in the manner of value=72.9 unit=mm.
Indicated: value=6.3 unit=mm
